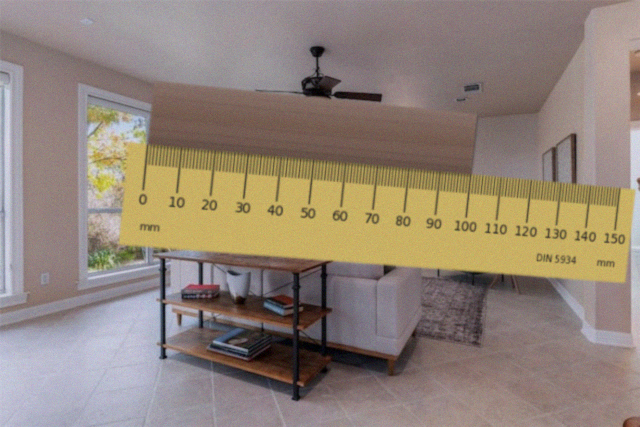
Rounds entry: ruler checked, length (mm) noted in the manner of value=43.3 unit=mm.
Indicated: value=100 unit=mm
